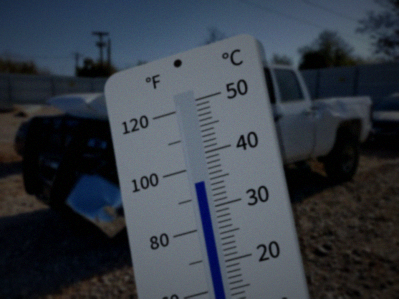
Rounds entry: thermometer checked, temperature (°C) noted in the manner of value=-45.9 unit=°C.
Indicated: value=35 unit=°C
